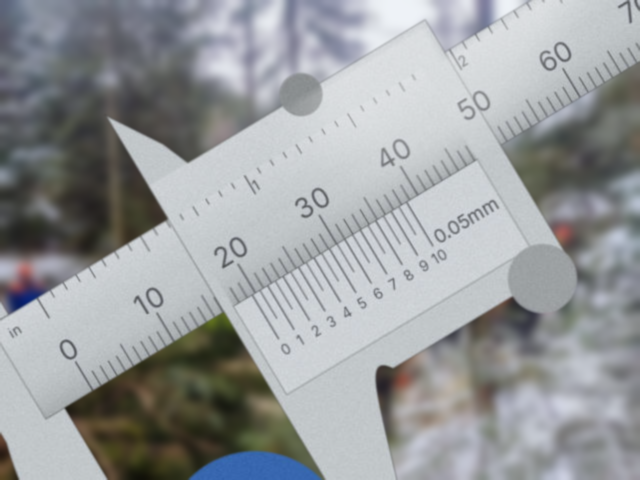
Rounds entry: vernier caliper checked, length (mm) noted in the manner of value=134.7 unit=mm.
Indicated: value=19.6 unit=mm
